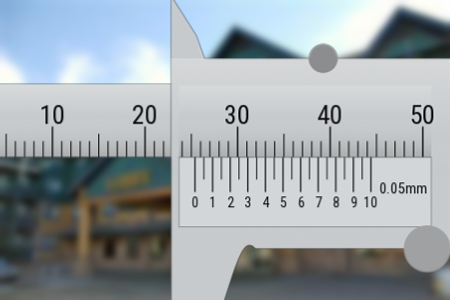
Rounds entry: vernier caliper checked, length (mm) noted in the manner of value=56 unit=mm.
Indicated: value=25.4 unit=mm
